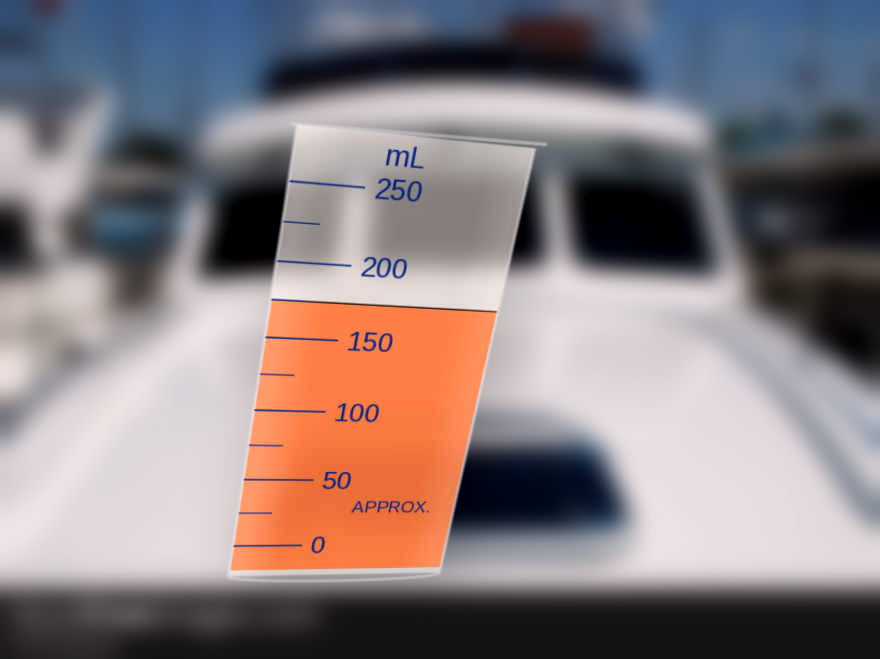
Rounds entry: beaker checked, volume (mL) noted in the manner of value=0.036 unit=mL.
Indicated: value=175 unit=mL
